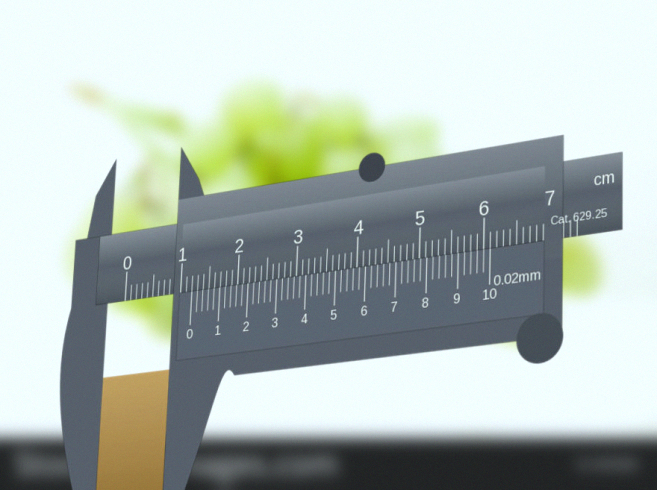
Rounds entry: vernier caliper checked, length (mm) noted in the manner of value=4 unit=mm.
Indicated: value=12.0 unit=mm
